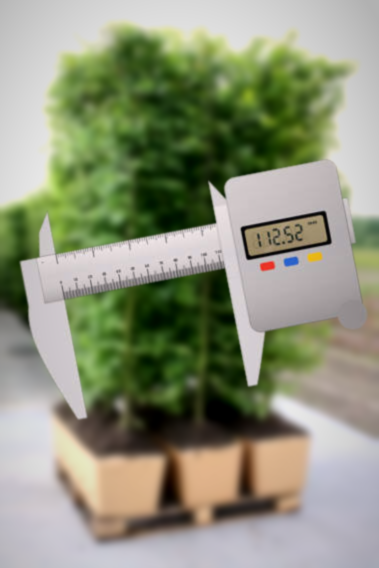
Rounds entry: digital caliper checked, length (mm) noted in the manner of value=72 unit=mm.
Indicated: value=112.52 unit=mm
